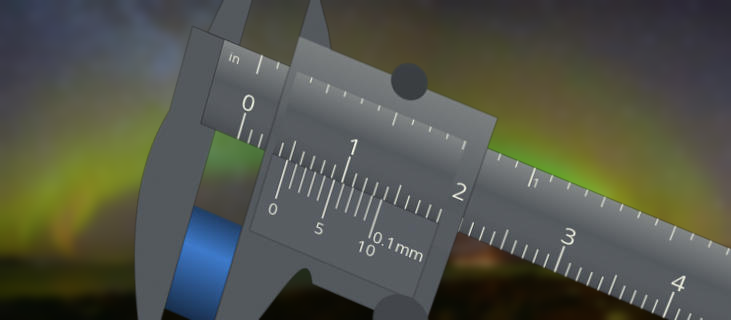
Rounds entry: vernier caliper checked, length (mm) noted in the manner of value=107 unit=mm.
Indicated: value=4.8 unit=mm
